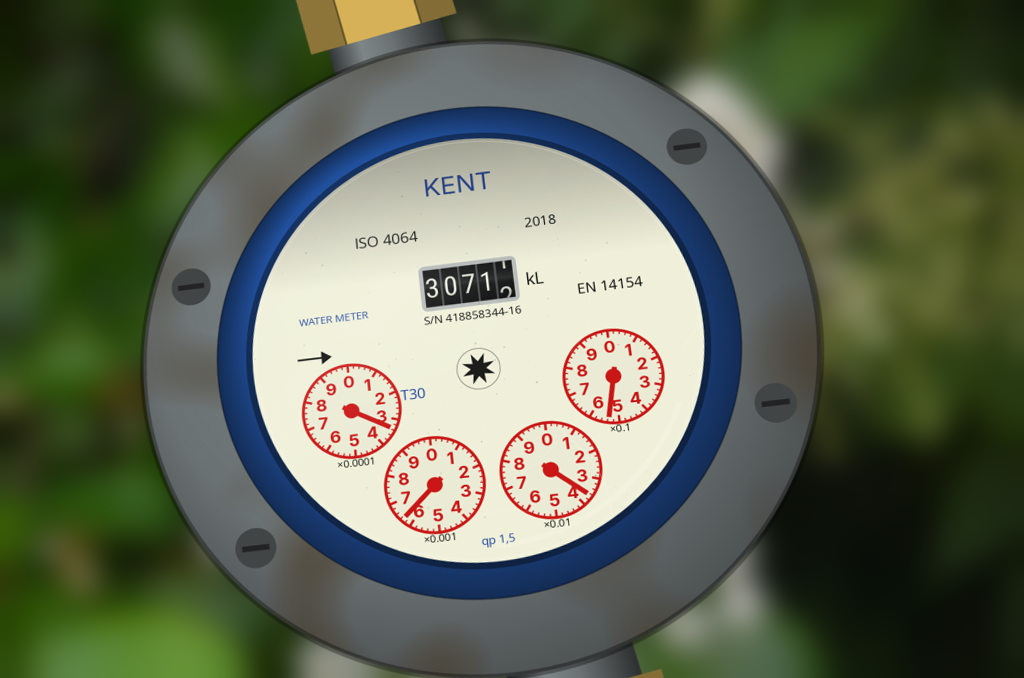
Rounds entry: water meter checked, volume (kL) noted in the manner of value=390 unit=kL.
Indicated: value=30711.5363 unit=kL
